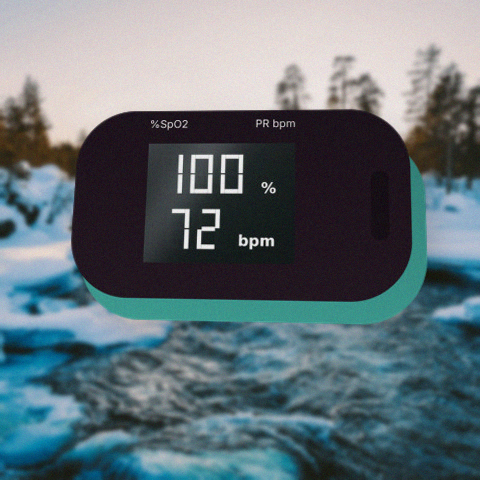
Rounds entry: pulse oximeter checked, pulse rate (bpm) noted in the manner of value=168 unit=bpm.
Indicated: value=72 unit=bpm
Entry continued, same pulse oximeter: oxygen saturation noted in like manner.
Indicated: value=100 unit=%
